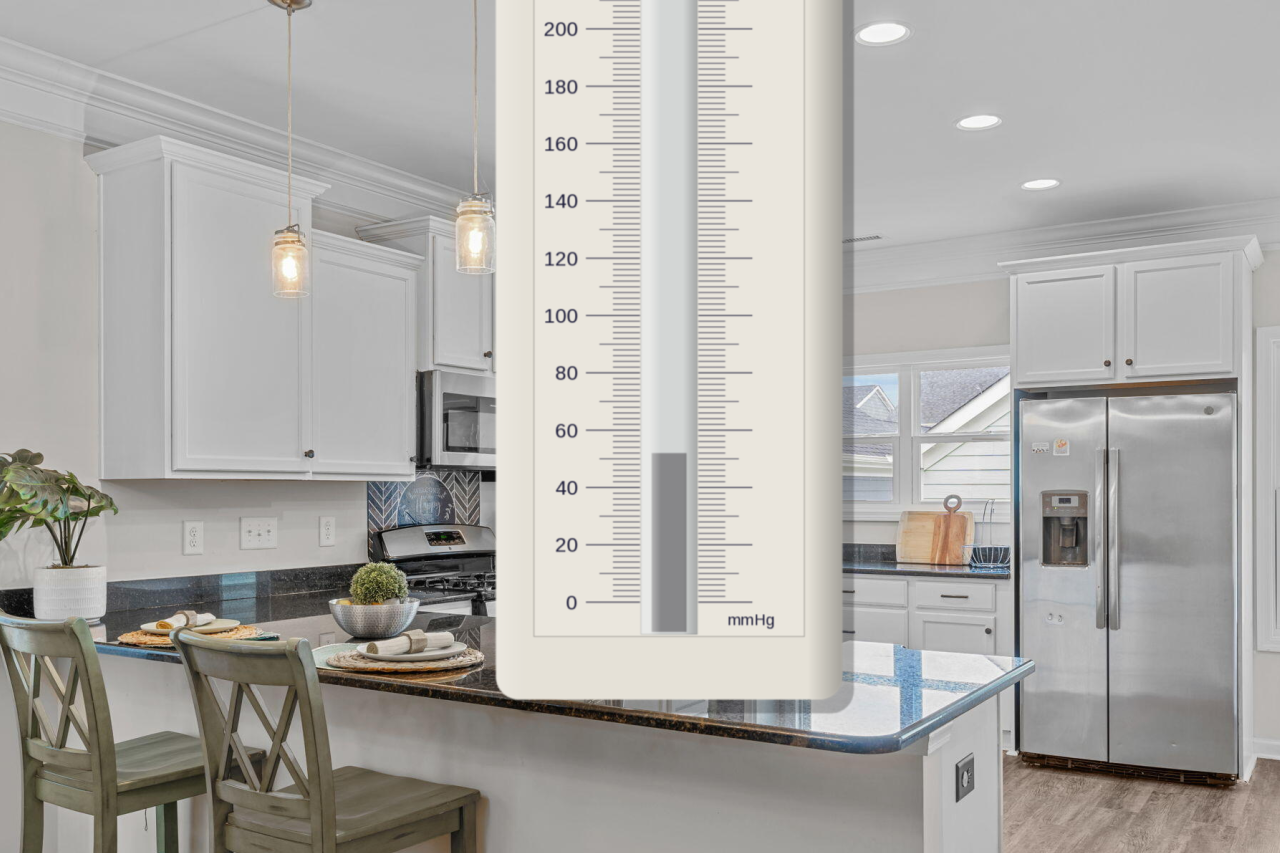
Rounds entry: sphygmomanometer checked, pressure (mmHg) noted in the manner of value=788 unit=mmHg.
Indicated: value=52 unit=mmHg
